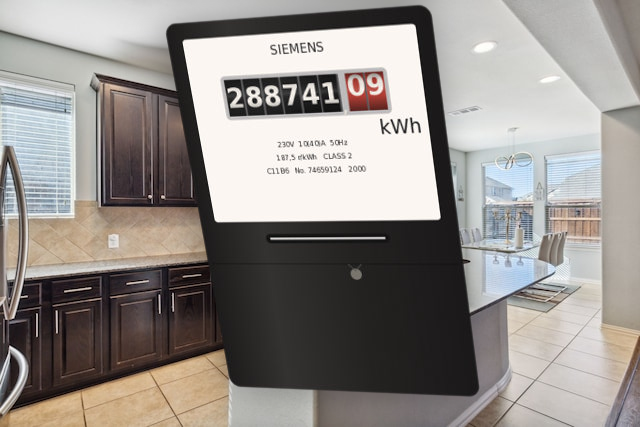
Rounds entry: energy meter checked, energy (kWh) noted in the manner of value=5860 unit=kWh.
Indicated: value=288741.09 unit=kWh
